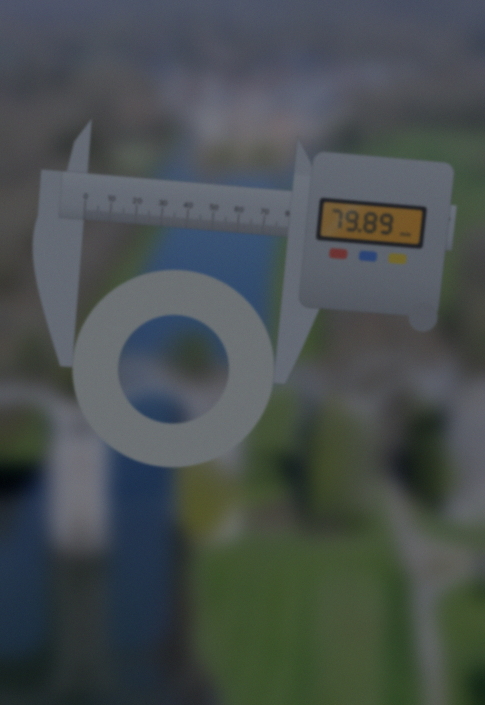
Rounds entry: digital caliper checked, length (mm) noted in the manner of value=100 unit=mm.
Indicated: value=79.89 unit=mm
